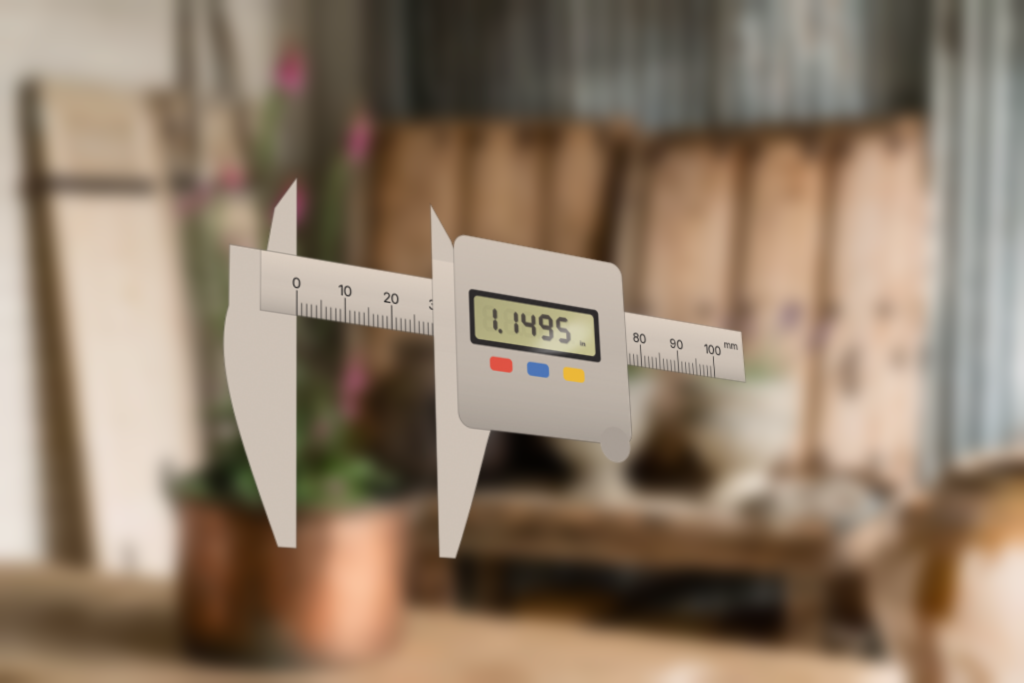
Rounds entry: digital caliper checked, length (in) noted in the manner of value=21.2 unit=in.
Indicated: value=1.1495 unit=in
